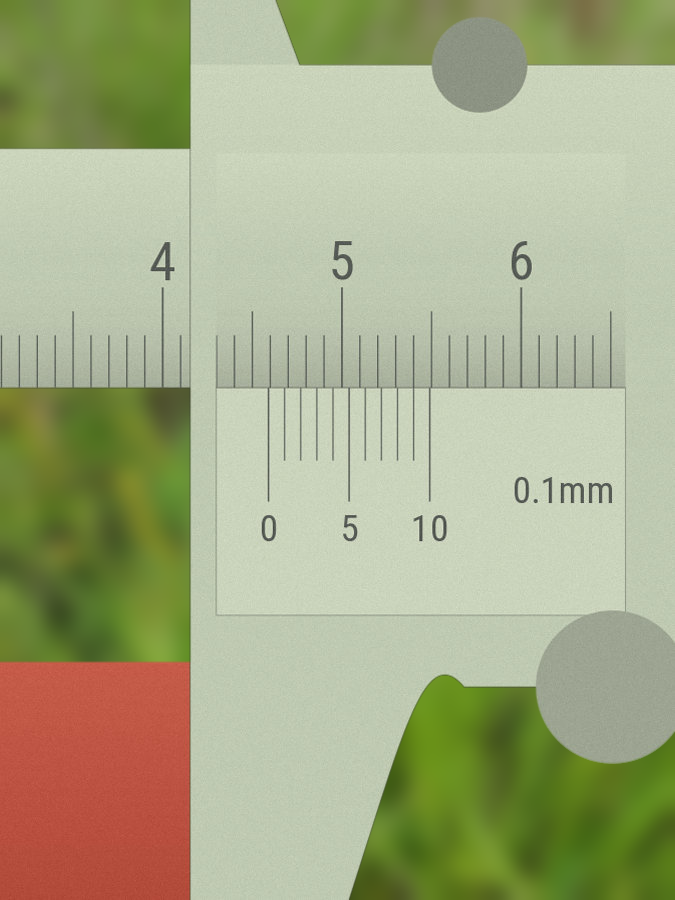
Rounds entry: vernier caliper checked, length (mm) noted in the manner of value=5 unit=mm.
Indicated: value=45.9 unit=mm
